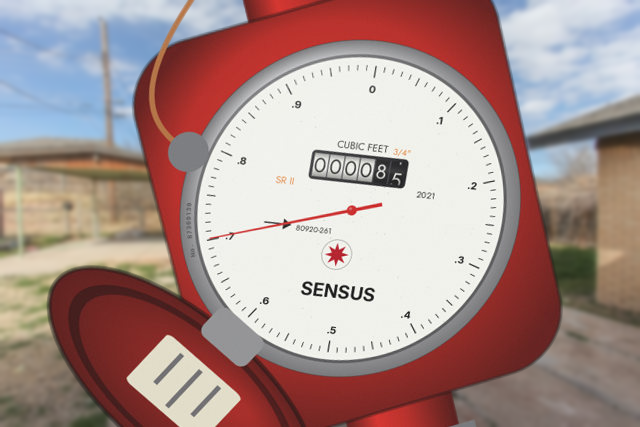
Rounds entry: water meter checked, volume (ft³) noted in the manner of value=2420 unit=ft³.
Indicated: value=84.70 unit=ft³
